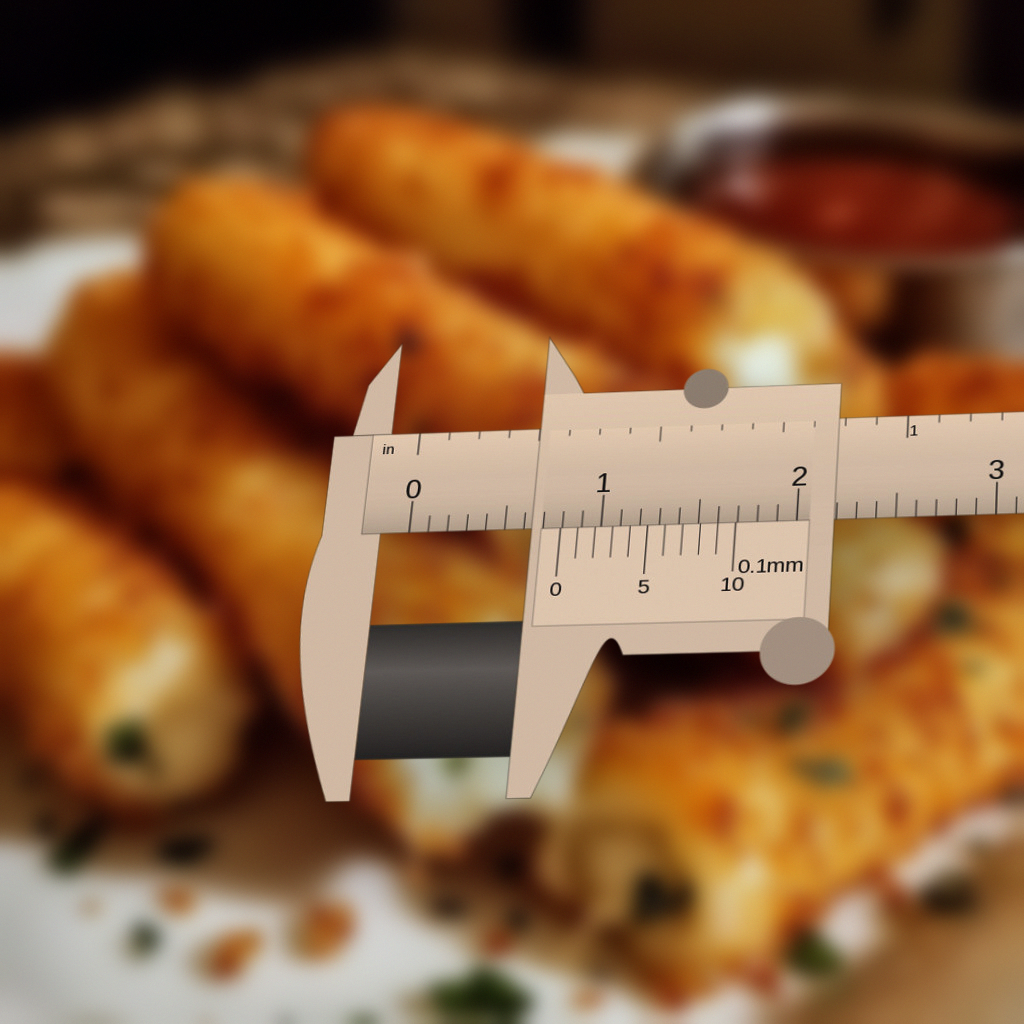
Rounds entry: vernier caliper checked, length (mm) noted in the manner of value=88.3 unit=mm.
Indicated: value=7.9 unit=mm
